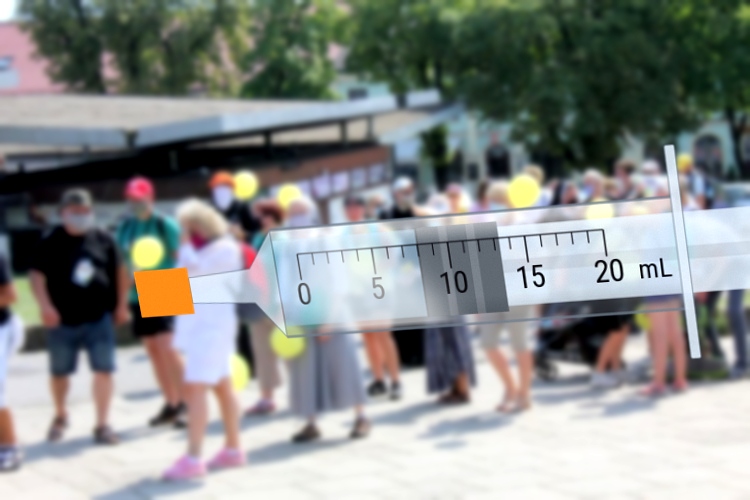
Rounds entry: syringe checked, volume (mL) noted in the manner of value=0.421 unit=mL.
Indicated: value=8 unit=mL
